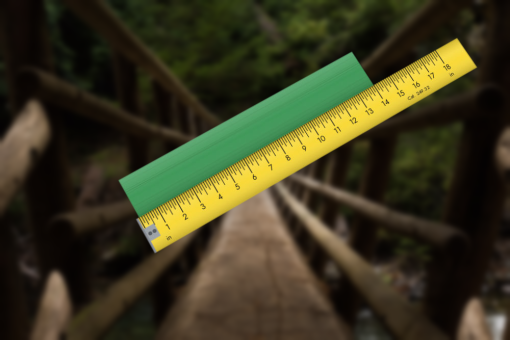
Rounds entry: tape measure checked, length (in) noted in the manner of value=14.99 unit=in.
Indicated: value=14 unit=in
